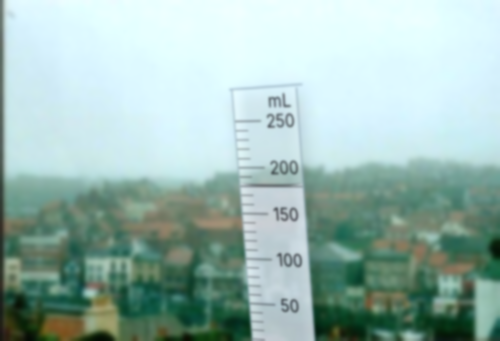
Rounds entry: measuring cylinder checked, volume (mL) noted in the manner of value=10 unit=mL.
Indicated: value=180 unit=mL
